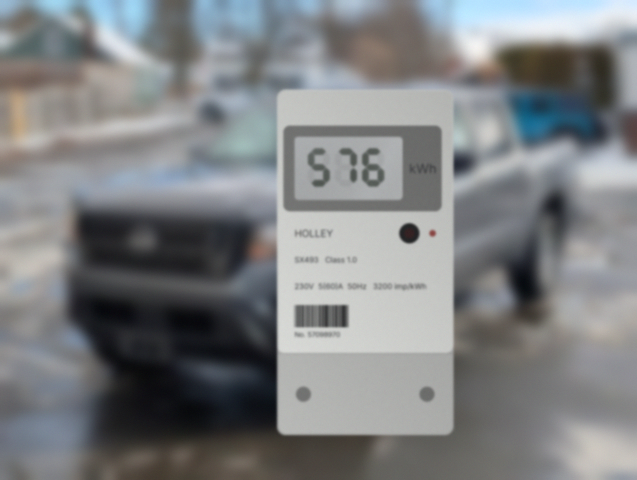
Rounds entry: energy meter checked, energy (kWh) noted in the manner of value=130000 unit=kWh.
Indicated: value=576 unit=kWh
